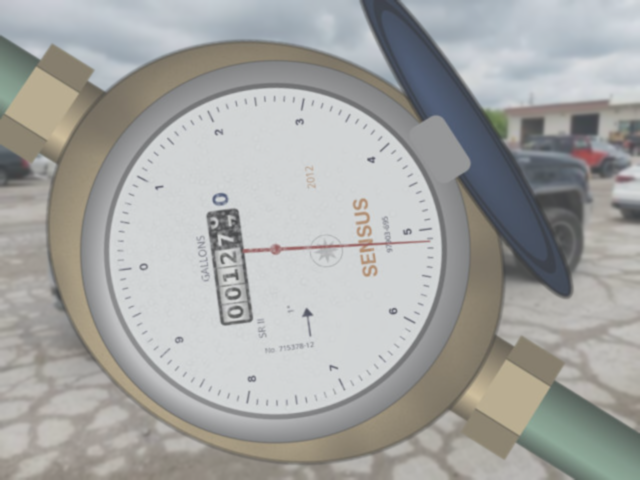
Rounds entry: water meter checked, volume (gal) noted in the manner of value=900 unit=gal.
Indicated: value=12765.1 unit=gal
